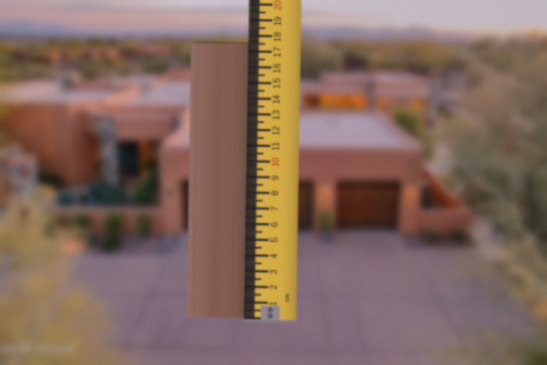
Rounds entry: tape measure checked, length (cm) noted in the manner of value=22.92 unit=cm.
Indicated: value=17.5 unit=cm
